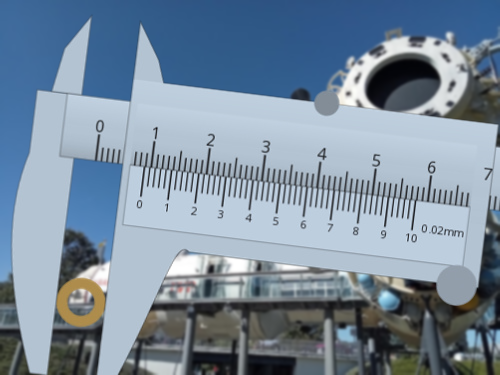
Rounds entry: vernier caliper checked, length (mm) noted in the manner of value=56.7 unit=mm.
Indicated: value=8.8 unit=mm
